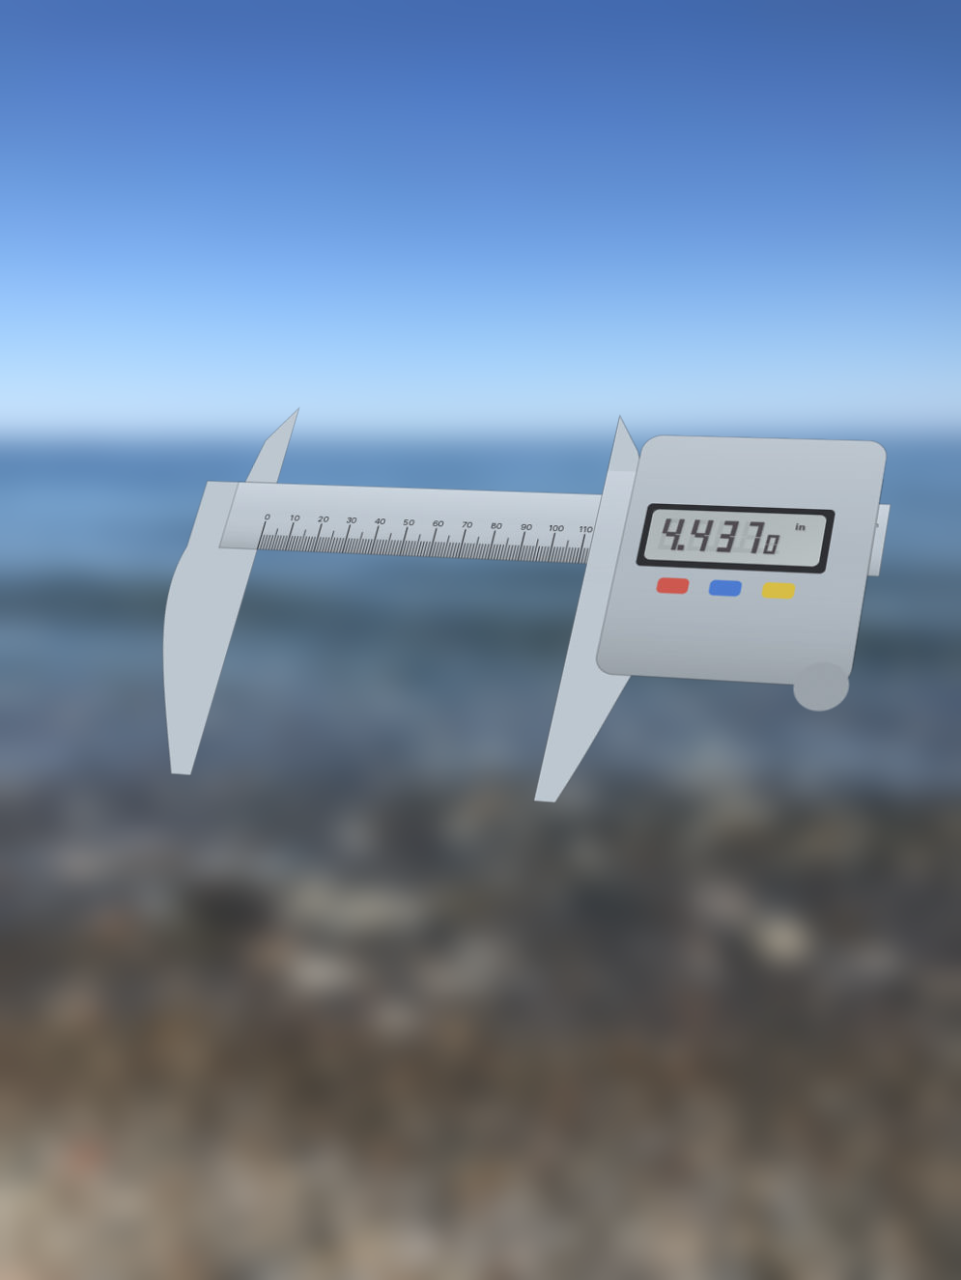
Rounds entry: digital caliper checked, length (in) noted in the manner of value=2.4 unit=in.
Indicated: value=4.4370 unit=in
